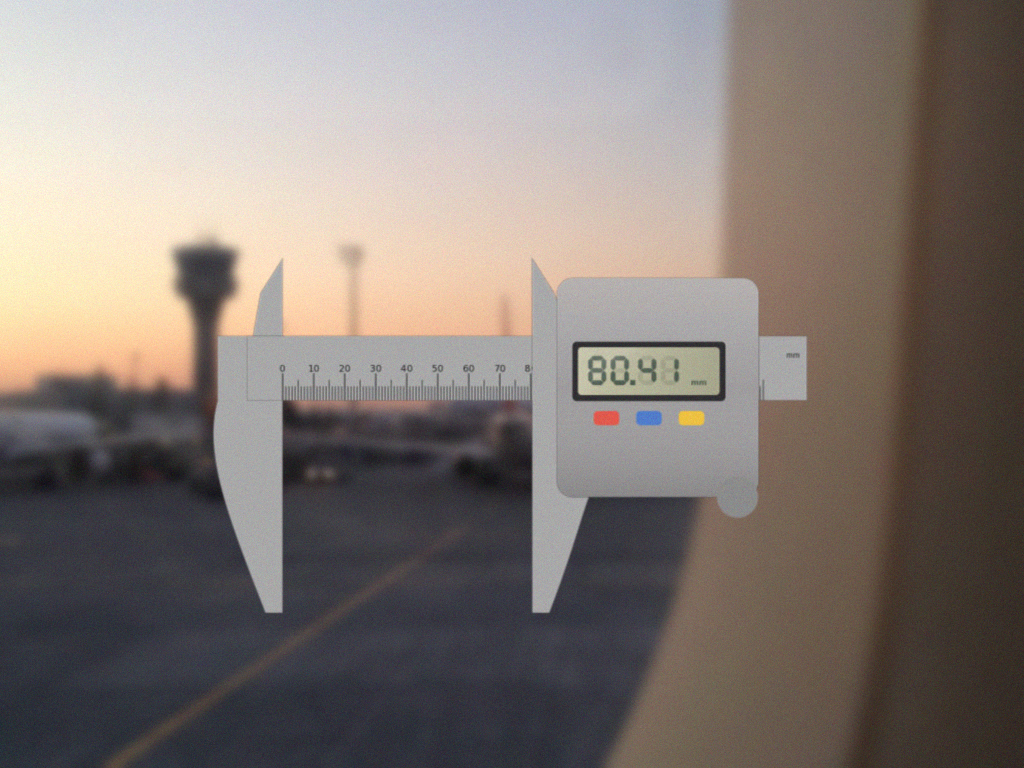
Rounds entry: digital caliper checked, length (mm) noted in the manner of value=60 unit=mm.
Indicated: value=80.41 unit=mm
